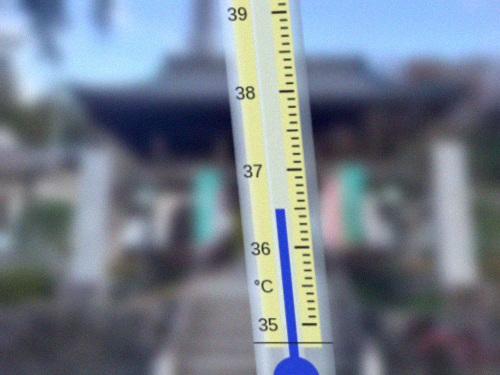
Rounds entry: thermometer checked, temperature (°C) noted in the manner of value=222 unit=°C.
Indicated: value=36.5 unit=°C
